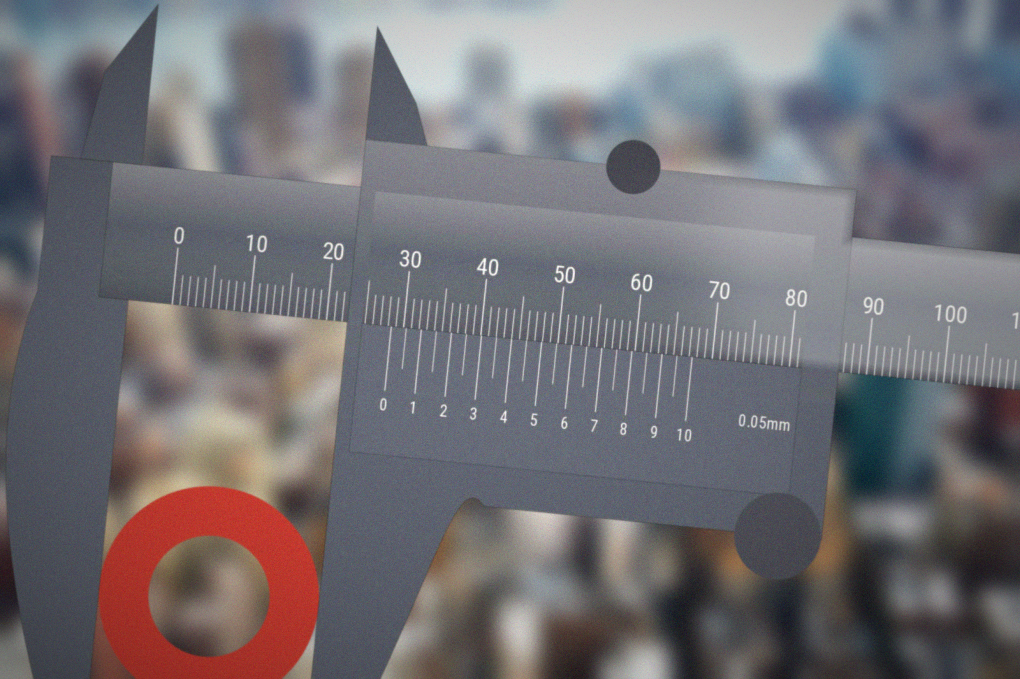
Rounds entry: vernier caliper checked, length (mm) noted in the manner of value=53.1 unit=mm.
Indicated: value=28.4 unit=mm
